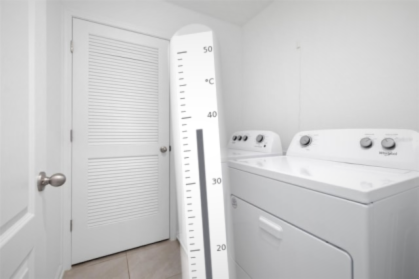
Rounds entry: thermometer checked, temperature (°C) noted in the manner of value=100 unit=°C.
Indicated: value=38 unit=°C
